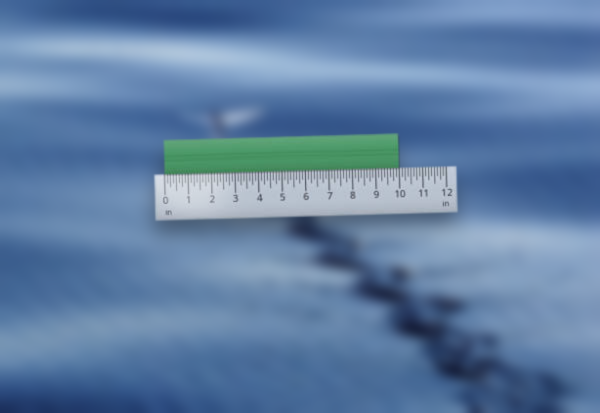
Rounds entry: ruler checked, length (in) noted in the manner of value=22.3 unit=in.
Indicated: value=10 unit=in
